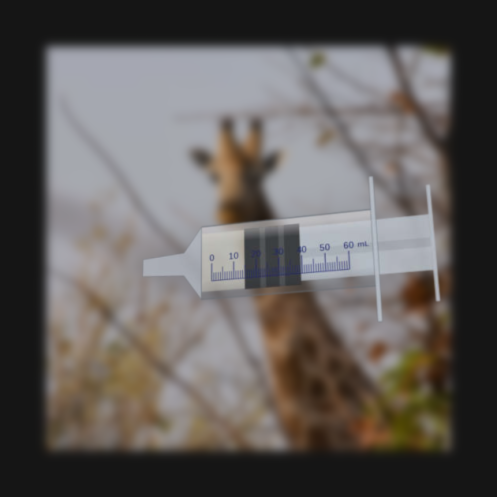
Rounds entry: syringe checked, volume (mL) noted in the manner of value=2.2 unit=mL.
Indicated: value=15 unit=mL
